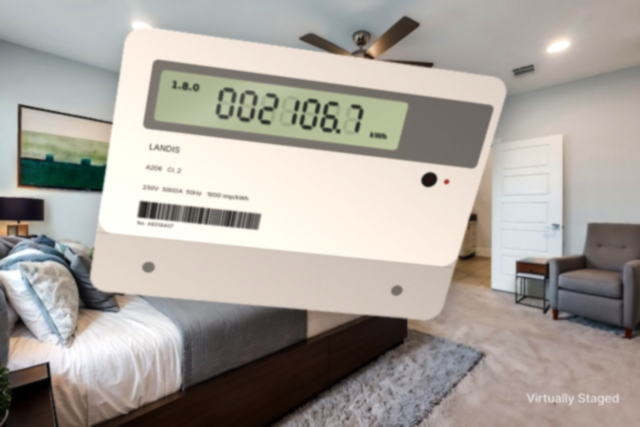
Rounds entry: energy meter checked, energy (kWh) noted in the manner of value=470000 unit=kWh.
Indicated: value=2106.7 unit=kWh
